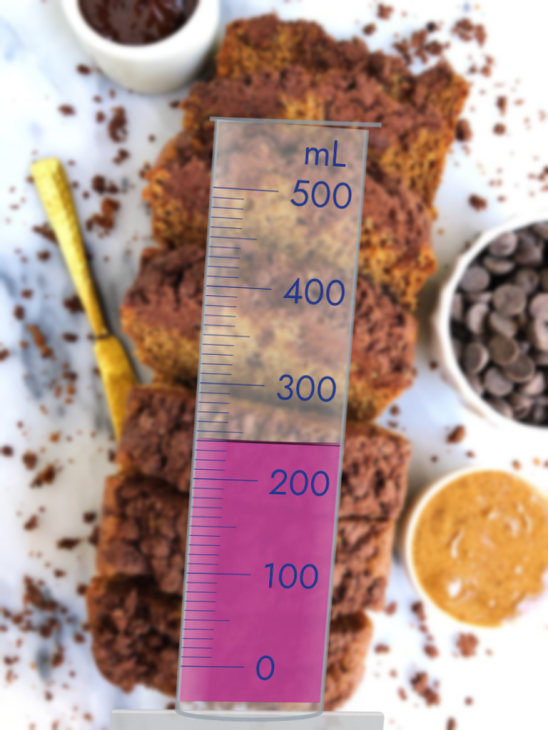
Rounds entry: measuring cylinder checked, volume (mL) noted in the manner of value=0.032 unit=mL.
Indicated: value=240 unit=mL
